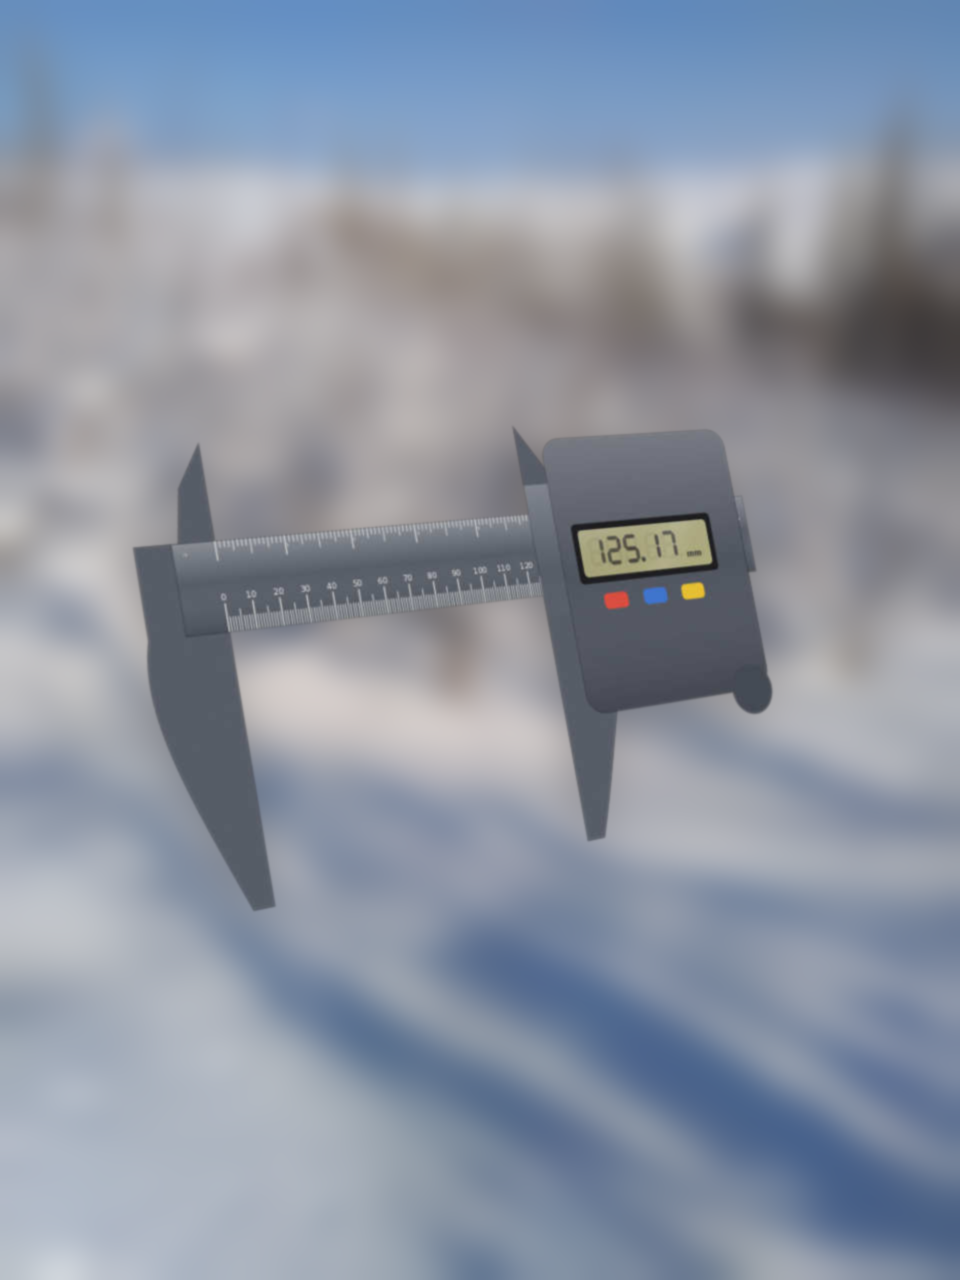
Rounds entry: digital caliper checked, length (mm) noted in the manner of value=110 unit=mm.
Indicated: value=125.17 unit=mm
